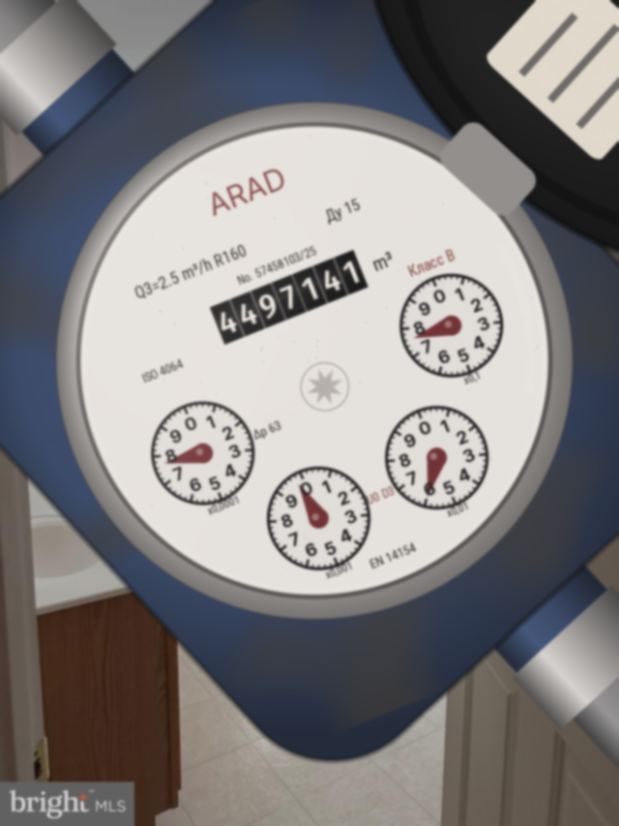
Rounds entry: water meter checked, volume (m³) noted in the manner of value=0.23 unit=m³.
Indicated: value=4497141.7597 unit=m³
